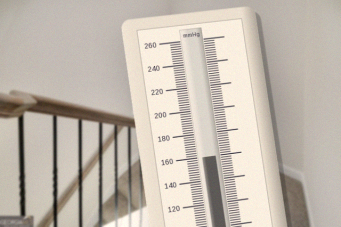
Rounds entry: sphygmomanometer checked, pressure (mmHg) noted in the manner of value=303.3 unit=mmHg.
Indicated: value=160 unit=mmHg
